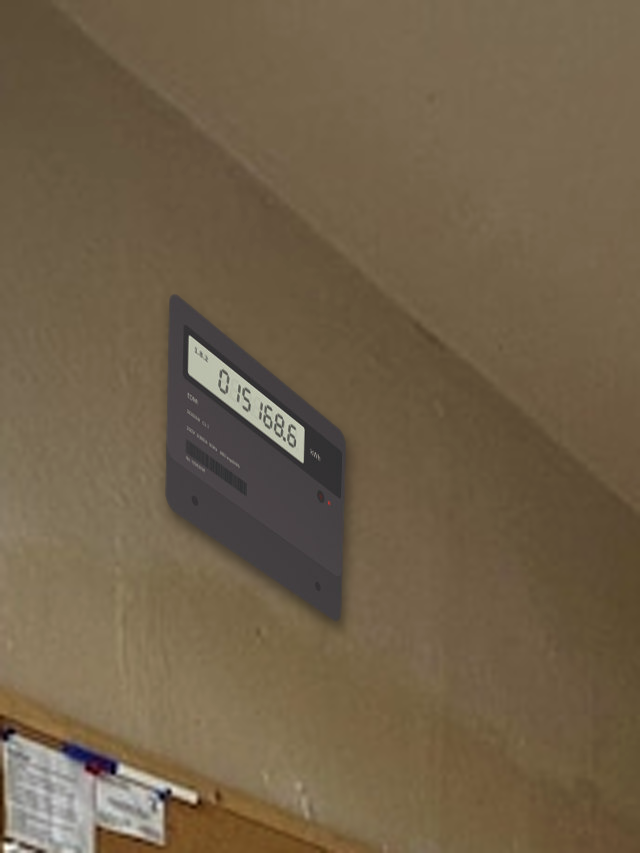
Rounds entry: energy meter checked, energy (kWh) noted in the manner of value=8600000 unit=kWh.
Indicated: value=15168.6 unit=kWh
